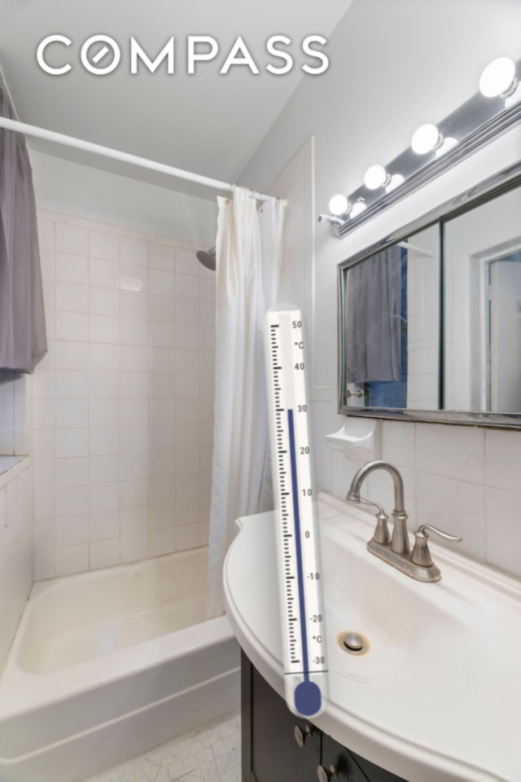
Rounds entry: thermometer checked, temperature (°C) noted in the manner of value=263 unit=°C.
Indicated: value=30 unit=°C
